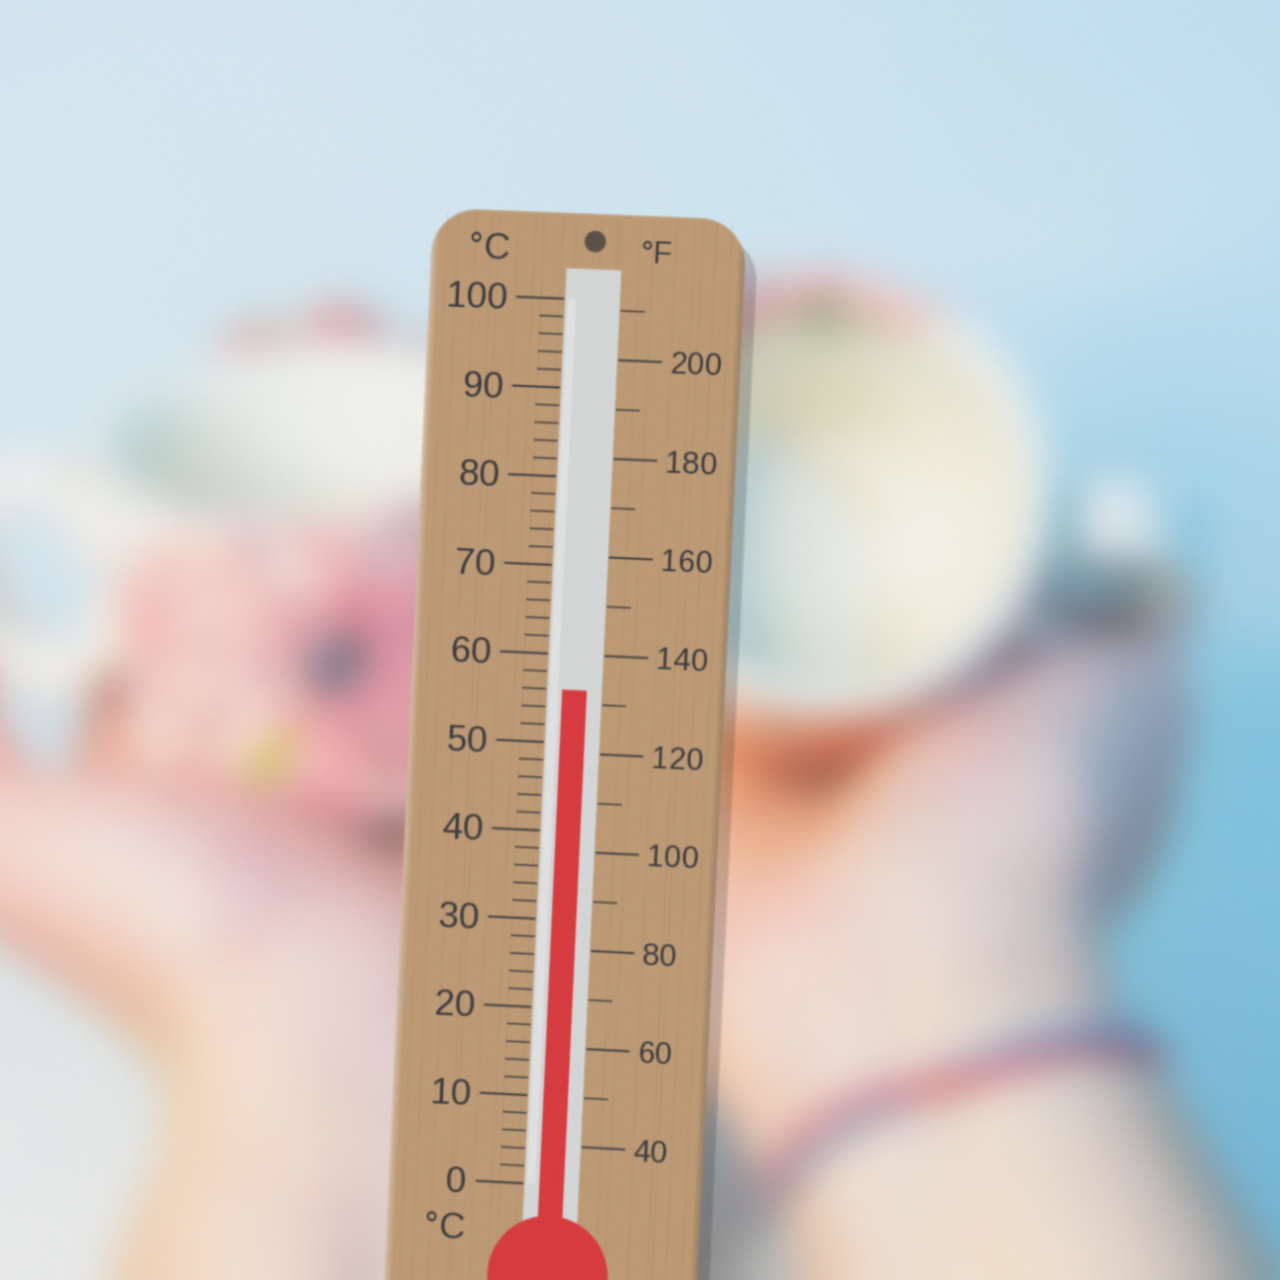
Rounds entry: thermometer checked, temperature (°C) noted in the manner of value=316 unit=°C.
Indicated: value=56 unit=°C
